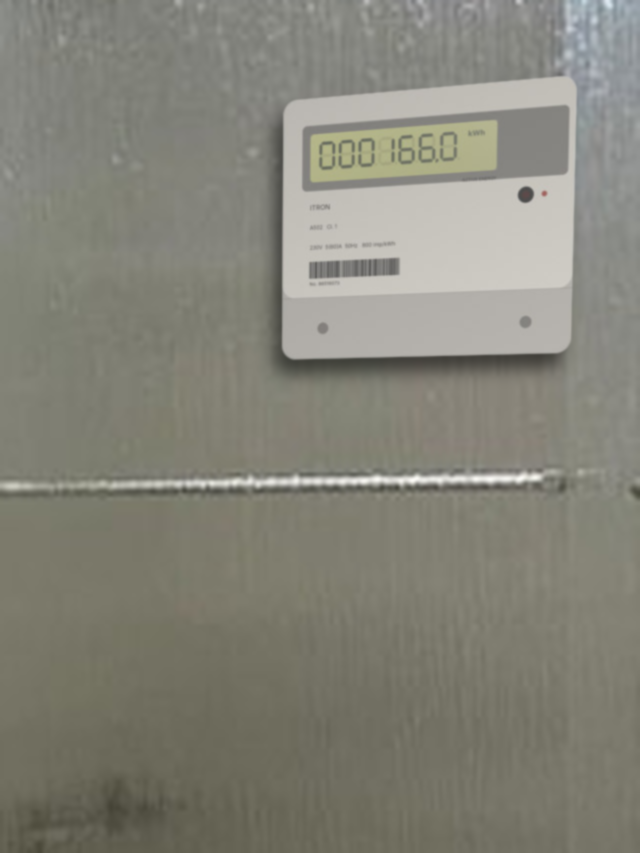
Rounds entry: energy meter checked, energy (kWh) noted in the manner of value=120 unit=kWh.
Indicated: value=166.0 unit=kWh
